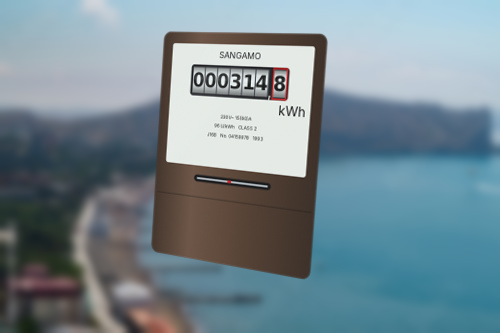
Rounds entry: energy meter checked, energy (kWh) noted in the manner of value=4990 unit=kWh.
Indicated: value=314.8 unit=kWh
